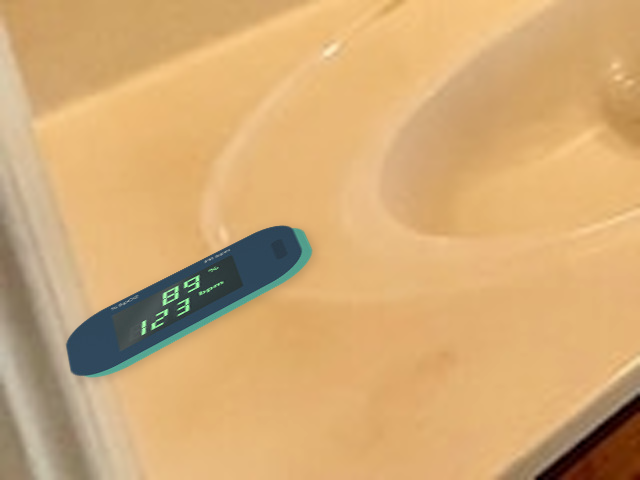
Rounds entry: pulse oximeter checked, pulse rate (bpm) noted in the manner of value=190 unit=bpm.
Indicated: value=123 unit=bpm
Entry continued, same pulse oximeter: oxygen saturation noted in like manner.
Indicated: value=89 unit=%
